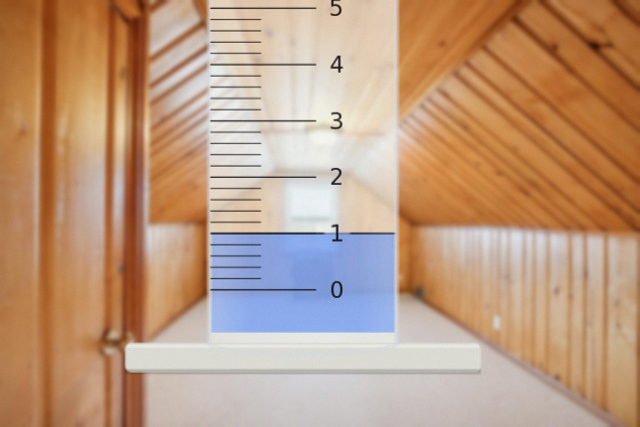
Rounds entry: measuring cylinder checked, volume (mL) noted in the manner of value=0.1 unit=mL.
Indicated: value=1 unit=mL
